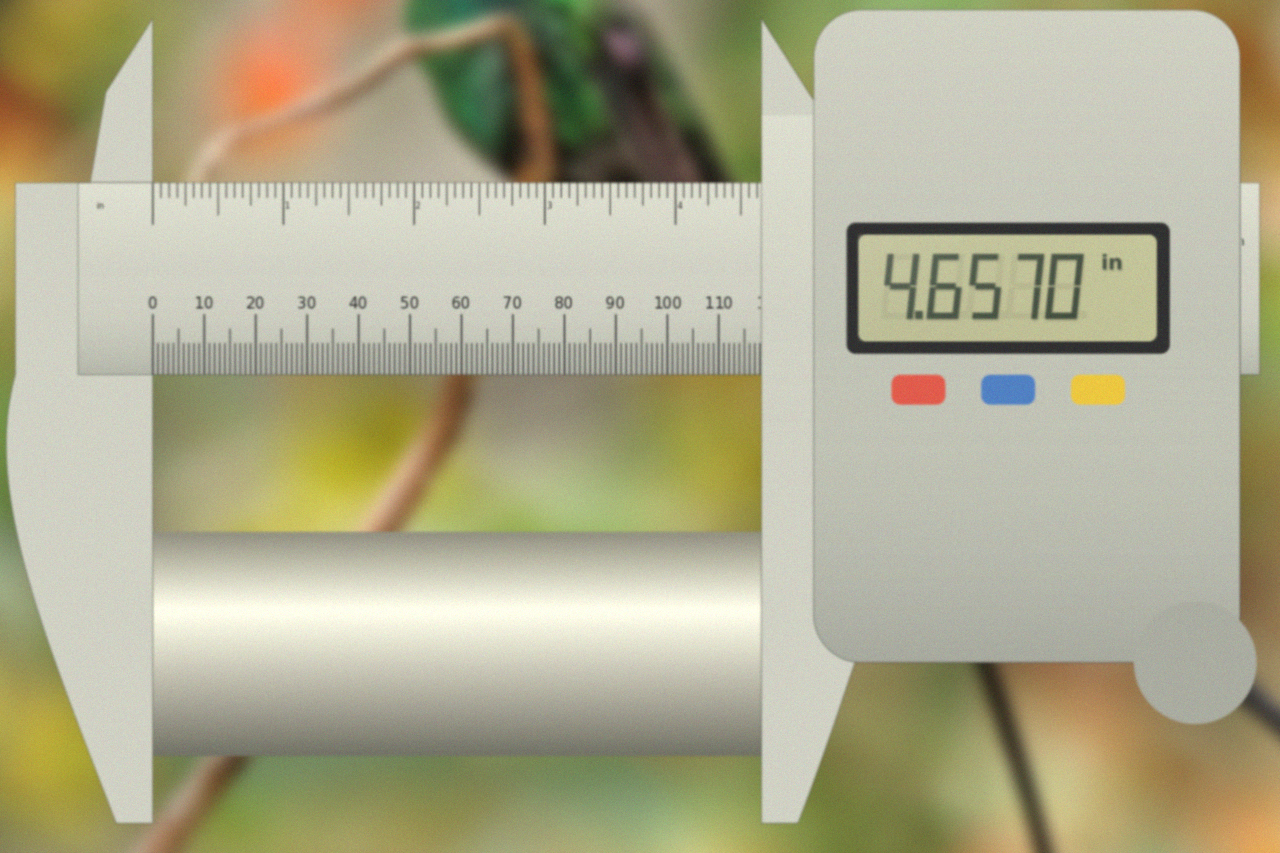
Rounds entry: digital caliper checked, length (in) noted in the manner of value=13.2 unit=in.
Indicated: value=4.6570 unit=in
